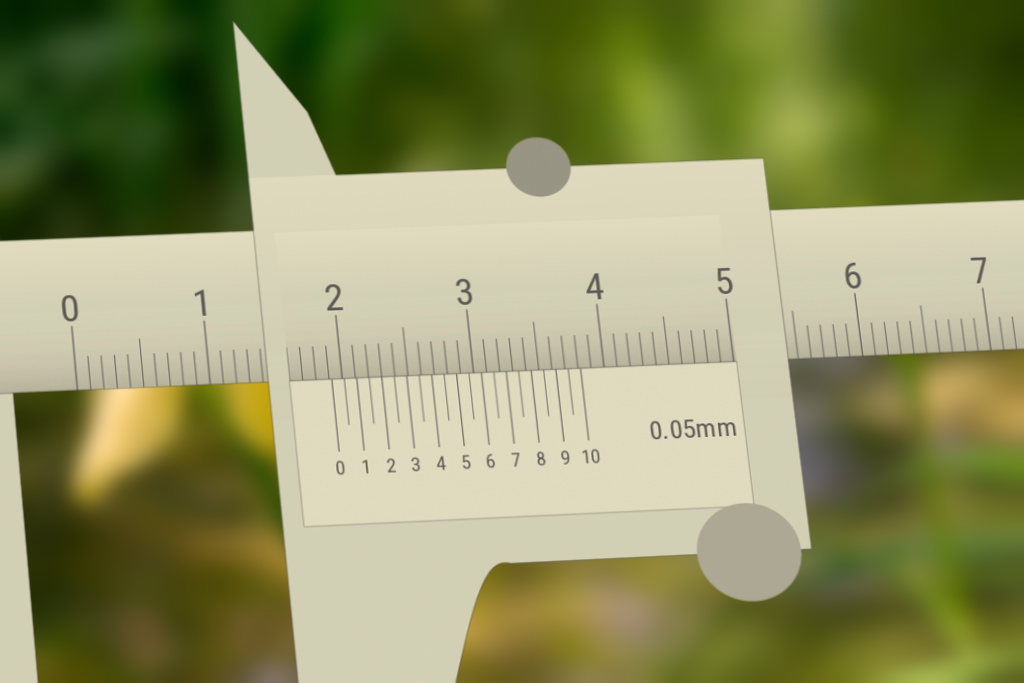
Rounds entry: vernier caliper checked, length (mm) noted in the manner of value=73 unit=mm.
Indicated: value=19.2 unit=mm
